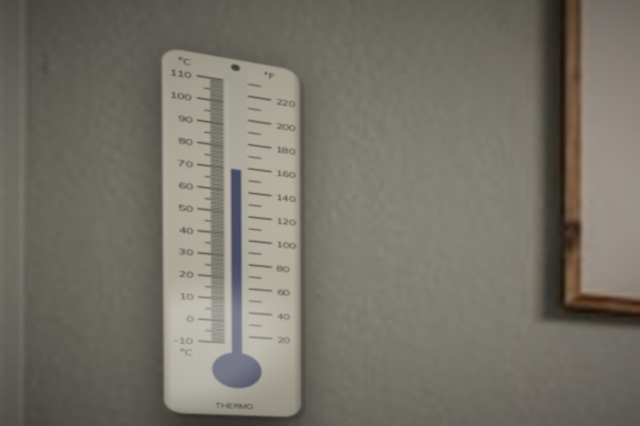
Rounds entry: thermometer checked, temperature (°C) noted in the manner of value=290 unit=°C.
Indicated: value=70 unit=°C
